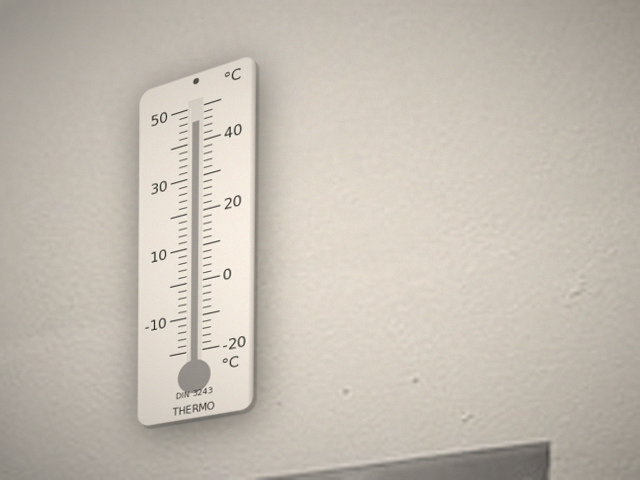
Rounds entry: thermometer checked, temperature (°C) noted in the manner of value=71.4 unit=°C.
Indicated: value=46 unit=°C
